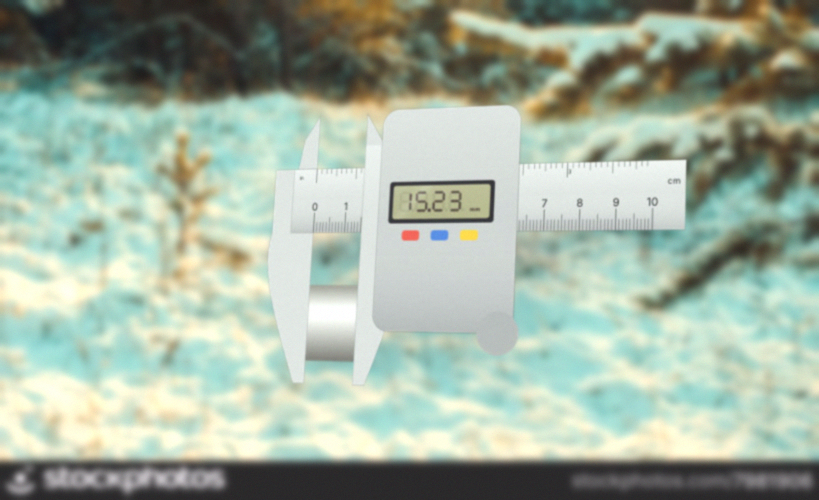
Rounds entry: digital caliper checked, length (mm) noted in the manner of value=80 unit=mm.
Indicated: value=15.23 unit=mm
